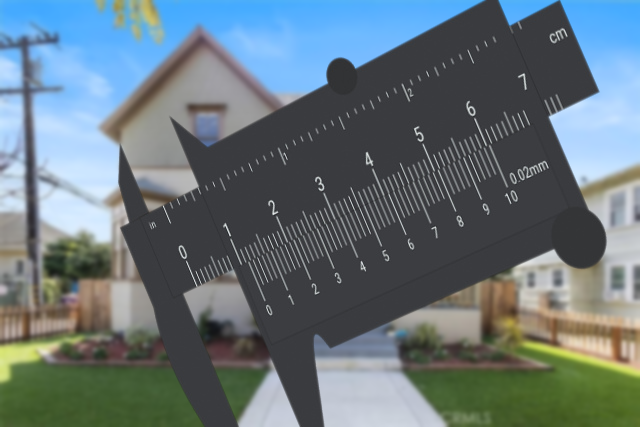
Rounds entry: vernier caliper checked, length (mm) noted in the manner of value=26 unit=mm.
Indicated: value=11.5 unit=mm
